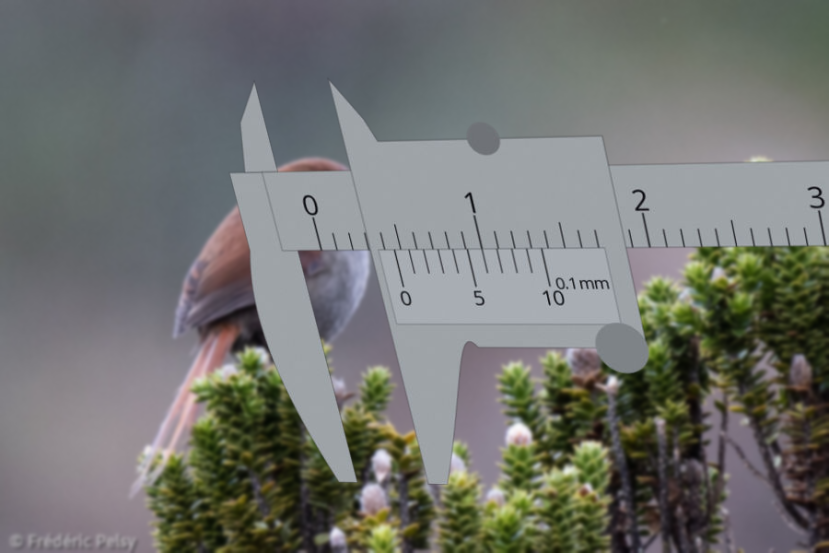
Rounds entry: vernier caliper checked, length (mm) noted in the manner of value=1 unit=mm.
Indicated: value=4.6 unit=mm
